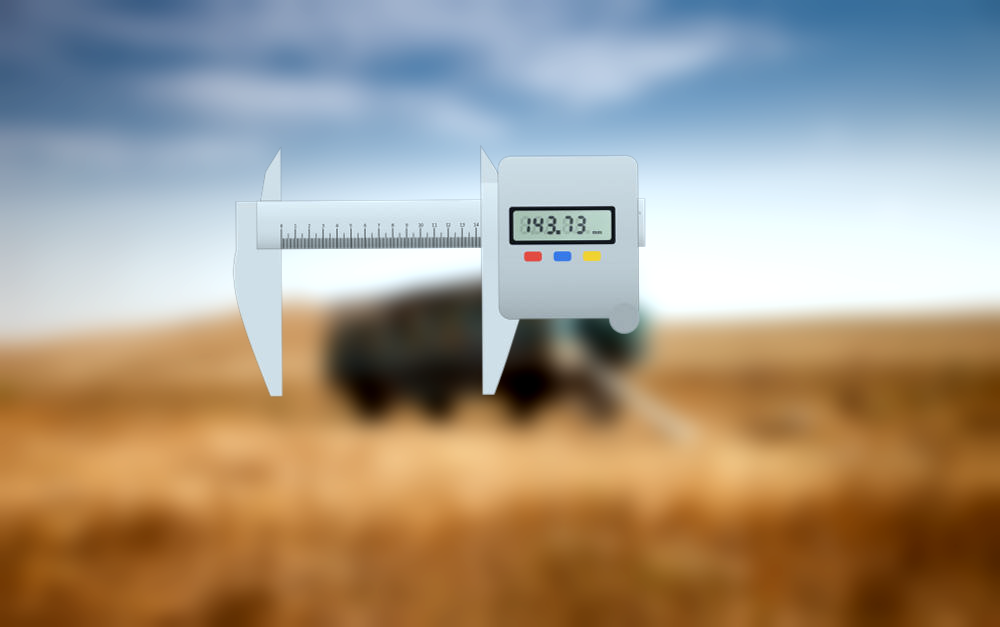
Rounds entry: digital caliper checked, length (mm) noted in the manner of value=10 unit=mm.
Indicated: value=143.73 unit=mm
